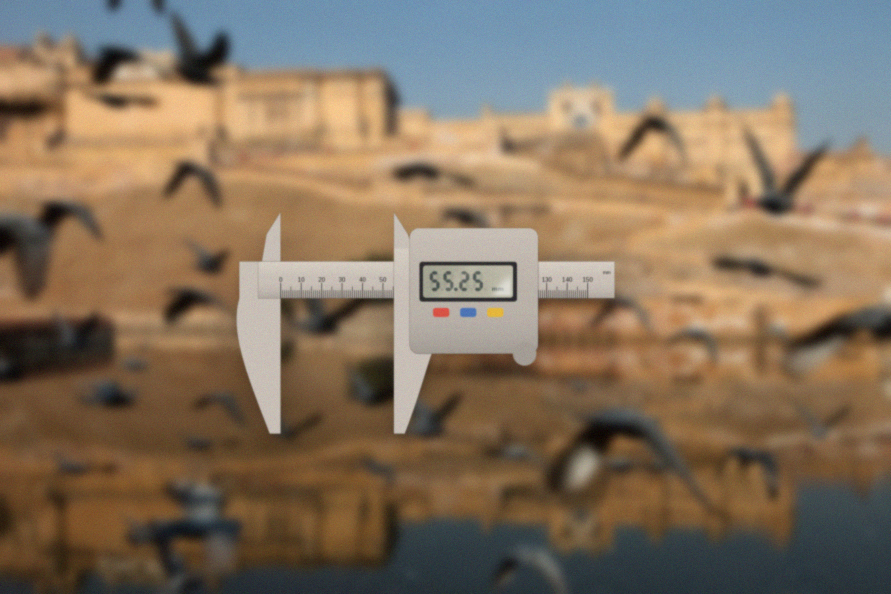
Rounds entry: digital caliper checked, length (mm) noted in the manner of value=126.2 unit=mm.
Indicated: value=55.25 unit=mm
